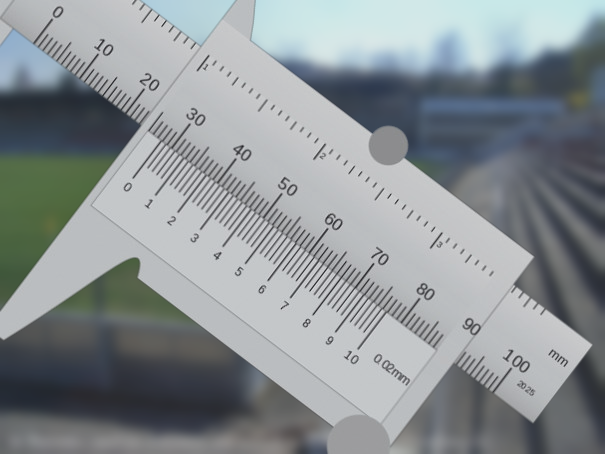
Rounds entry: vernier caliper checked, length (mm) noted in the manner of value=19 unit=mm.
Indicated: value=27.8 unit=mm
